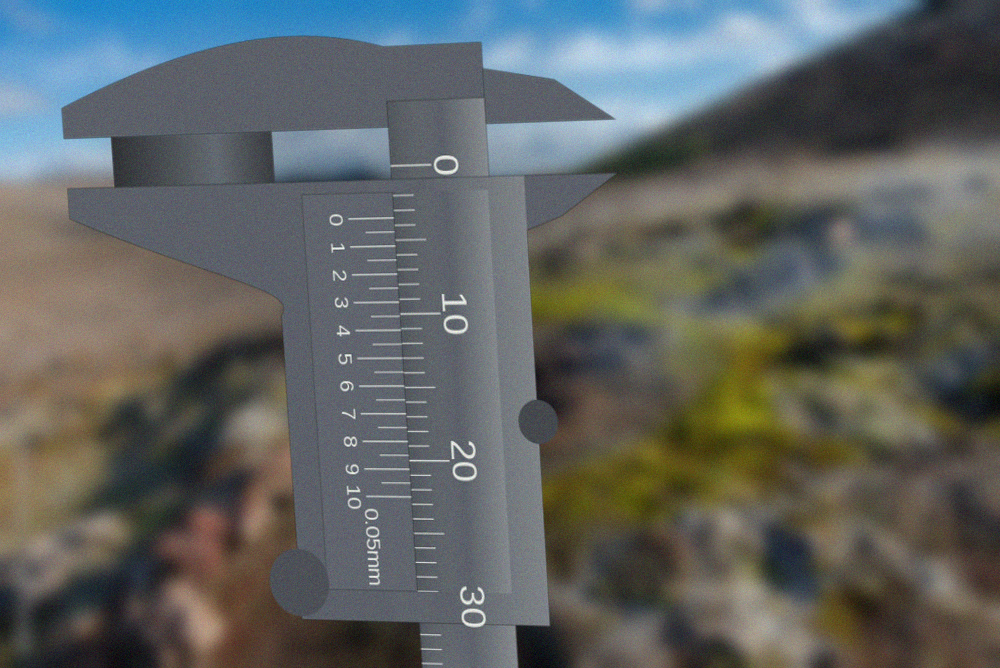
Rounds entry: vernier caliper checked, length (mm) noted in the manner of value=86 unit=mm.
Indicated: value=3.5 unit=mm
